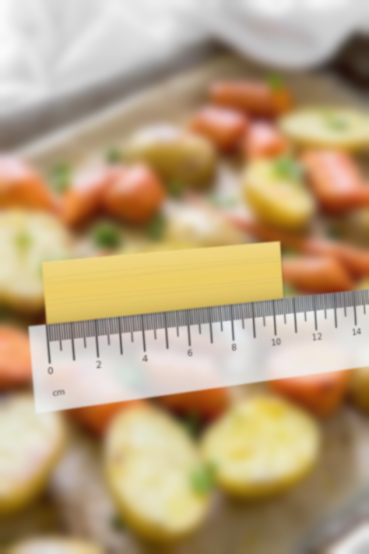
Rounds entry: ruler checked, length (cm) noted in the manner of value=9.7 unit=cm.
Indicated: value=10.5 unit=cm
